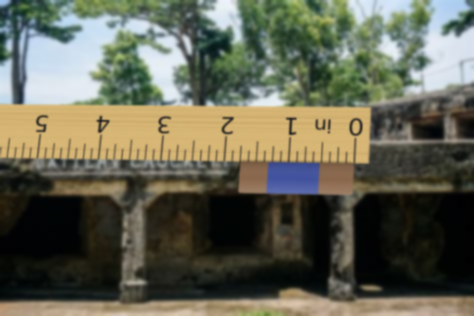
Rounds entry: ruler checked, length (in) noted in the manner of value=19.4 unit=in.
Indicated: value=1.75 unit=in
